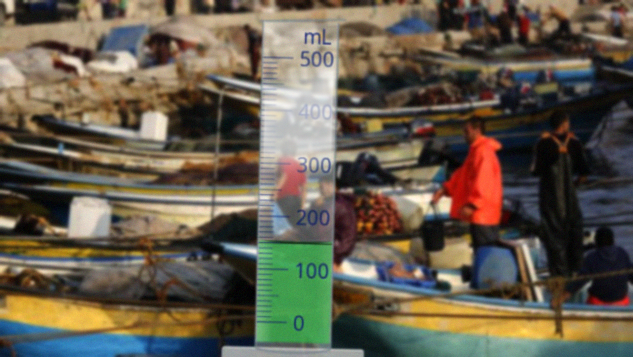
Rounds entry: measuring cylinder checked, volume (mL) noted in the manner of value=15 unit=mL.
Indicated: value=150 unit=mL
